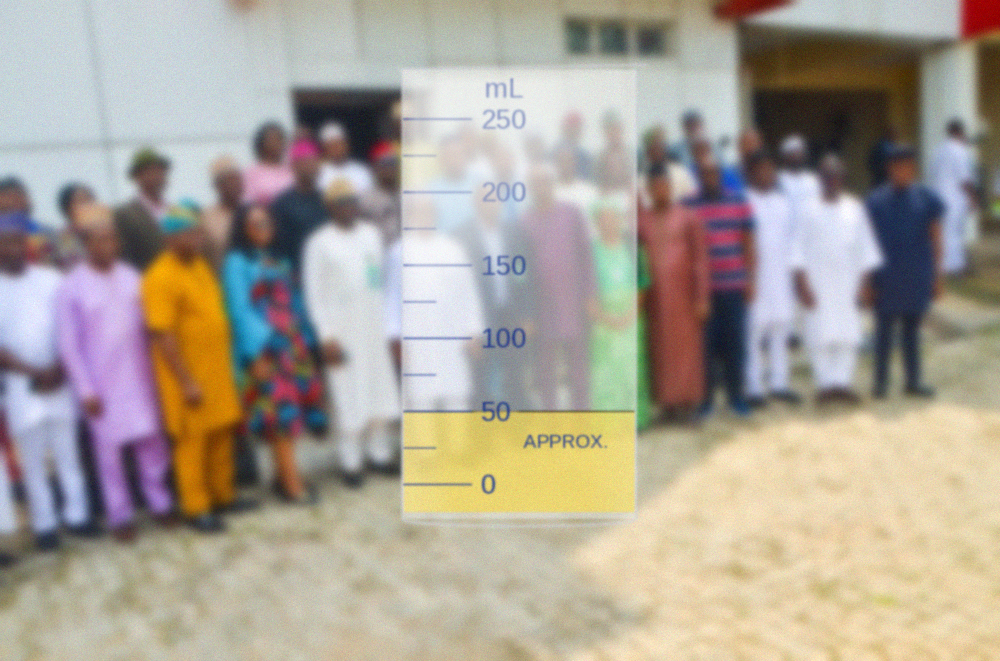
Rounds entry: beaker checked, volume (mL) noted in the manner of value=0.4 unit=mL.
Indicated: value=50 unit=mL
